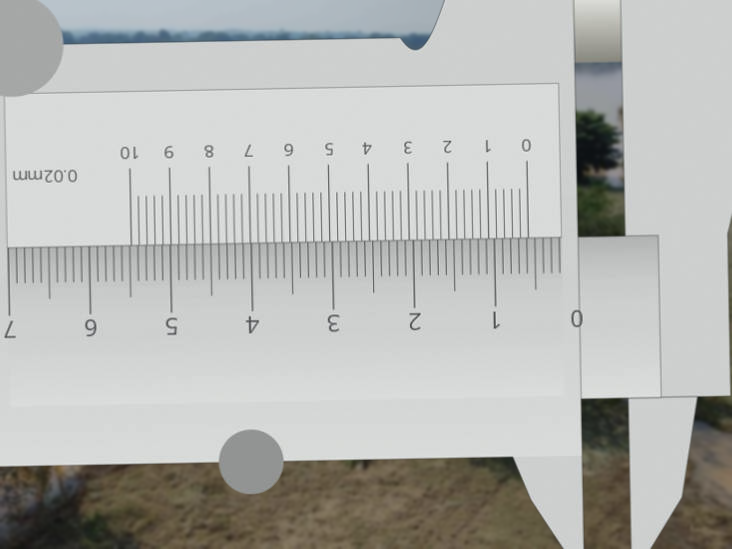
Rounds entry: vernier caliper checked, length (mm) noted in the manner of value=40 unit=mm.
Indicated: value=5.8 unit=mm
